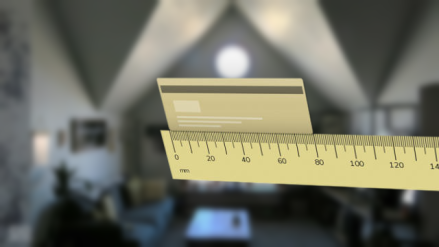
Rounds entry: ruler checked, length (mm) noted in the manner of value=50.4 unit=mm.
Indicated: value=80 unit=mm
